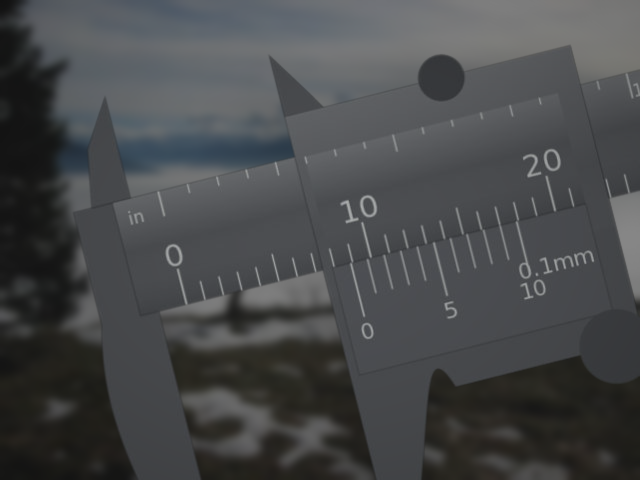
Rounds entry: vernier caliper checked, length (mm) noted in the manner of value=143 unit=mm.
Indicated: value=8.9 unit=mm
